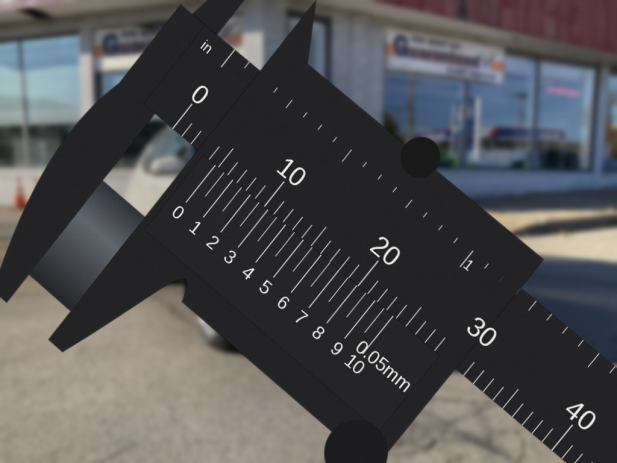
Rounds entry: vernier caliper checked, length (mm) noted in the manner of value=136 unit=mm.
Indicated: value=4.7 unit=mm
